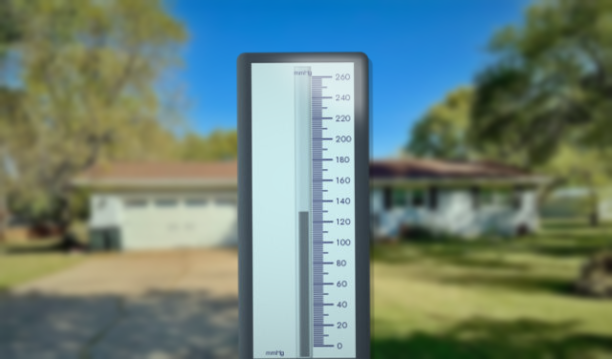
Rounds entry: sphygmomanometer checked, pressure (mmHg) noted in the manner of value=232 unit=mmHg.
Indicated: value=130 unit=mmHg
